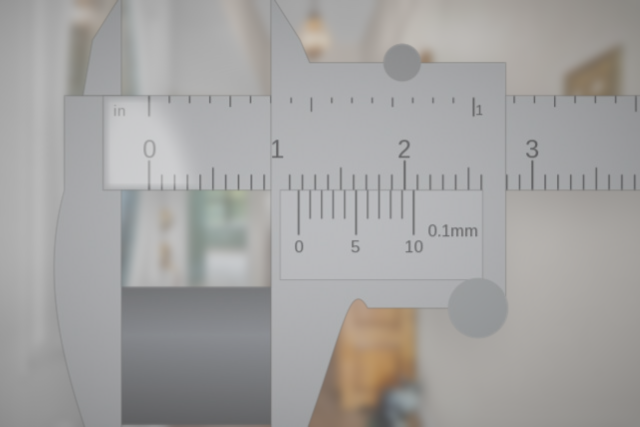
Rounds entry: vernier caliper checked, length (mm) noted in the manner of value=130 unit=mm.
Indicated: value=11.7 unit=mm
